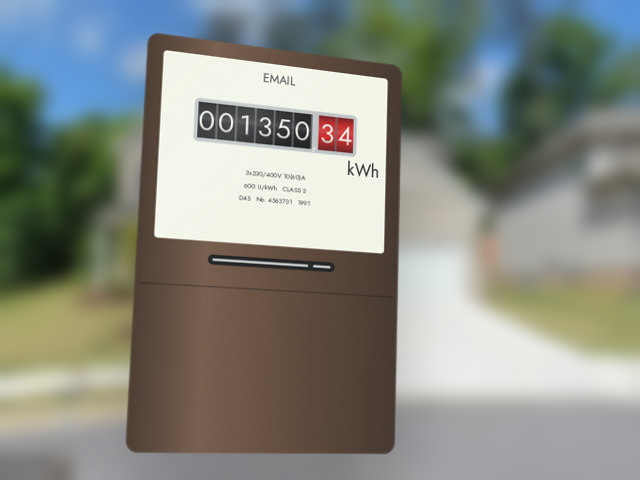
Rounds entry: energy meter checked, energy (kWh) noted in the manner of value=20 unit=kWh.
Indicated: value=1350.34 unit=kWh
